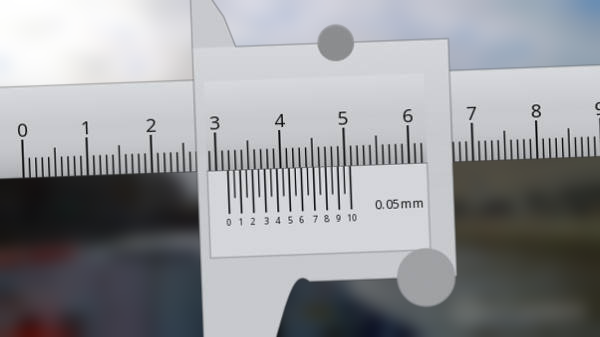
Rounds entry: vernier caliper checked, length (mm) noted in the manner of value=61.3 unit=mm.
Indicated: value=31.8 unit=mm
